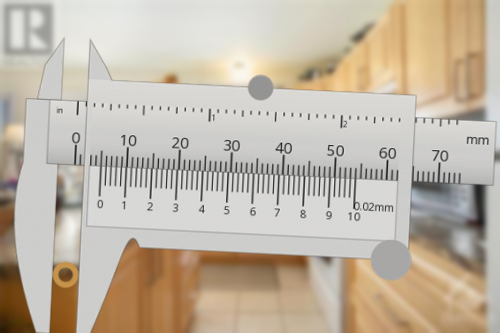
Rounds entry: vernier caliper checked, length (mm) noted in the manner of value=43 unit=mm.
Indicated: value=5.0 unit=mm
